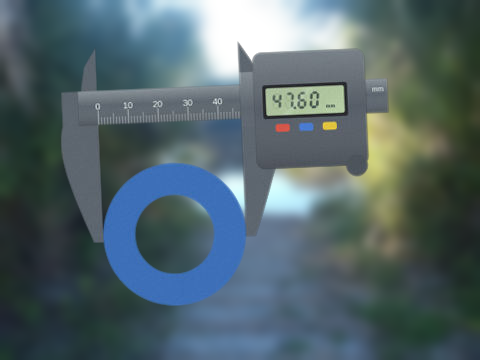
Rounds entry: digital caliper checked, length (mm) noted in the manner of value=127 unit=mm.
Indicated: value=47.60 unit=mm
